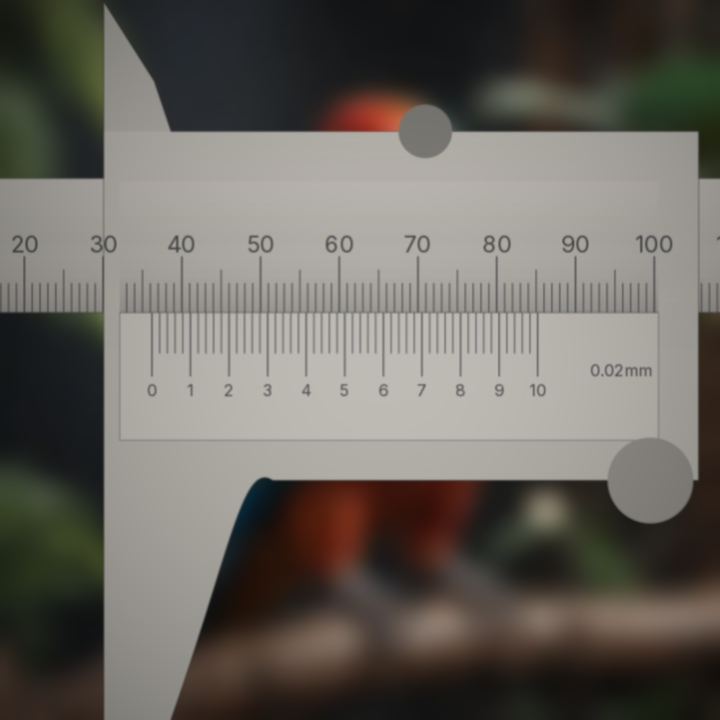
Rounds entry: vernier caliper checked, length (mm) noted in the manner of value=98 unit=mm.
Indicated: value=36.2 unit=mm
